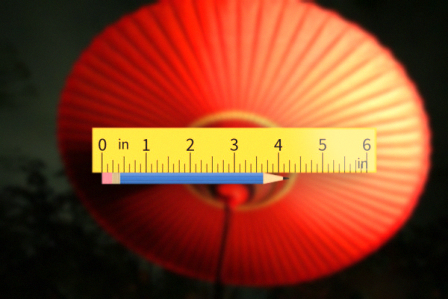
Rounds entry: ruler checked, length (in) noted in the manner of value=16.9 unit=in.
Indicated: value=4.25 unit=in
